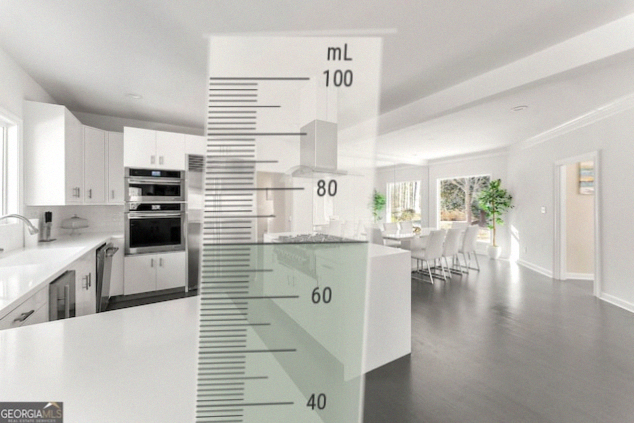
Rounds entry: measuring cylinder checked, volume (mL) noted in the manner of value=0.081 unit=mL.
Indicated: value=70 unit=mL
